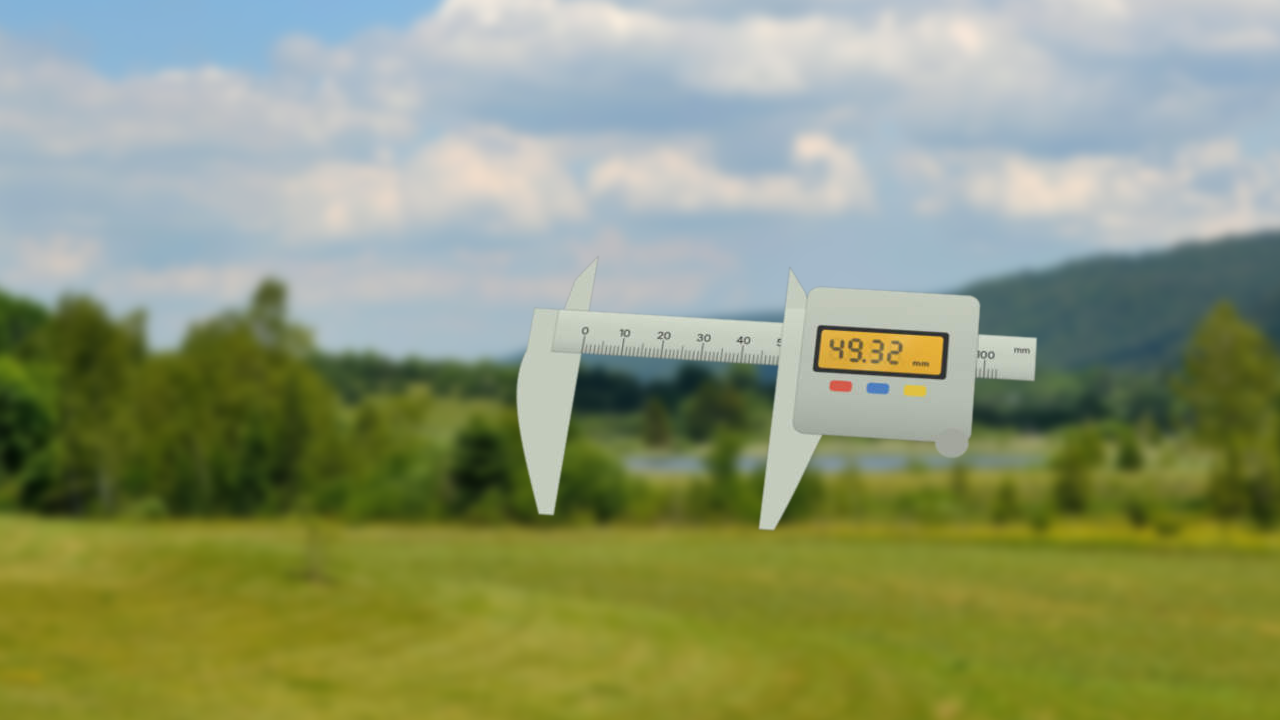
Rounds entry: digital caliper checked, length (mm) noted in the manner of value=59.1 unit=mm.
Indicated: value=49.32 unit=mm
